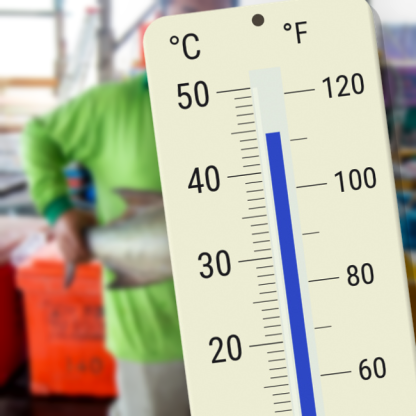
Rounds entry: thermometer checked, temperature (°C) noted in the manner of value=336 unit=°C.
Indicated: value=44.5 unit=°C
